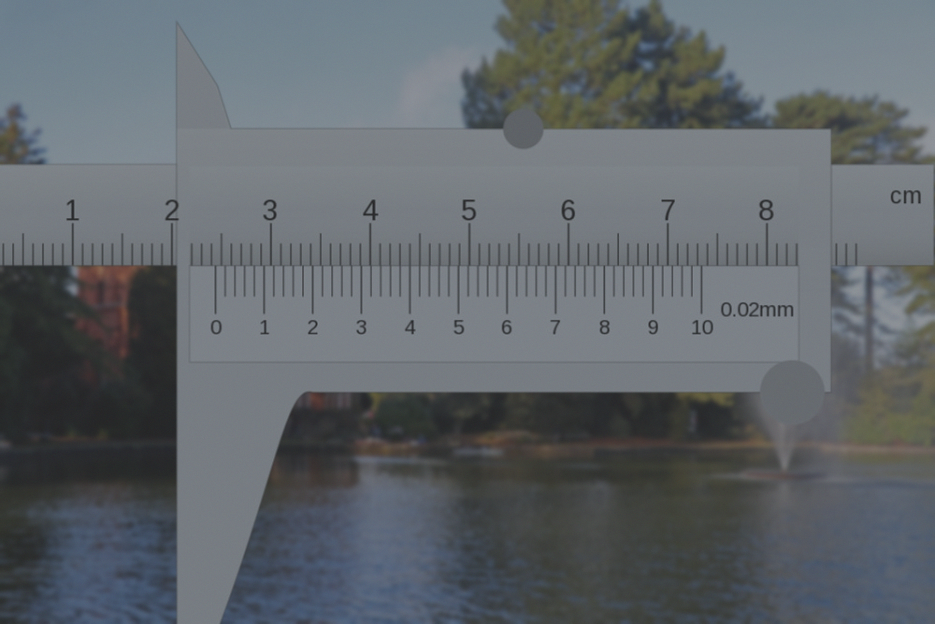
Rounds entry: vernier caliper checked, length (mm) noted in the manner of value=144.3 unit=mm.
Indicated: value=24.4 unit=mm
